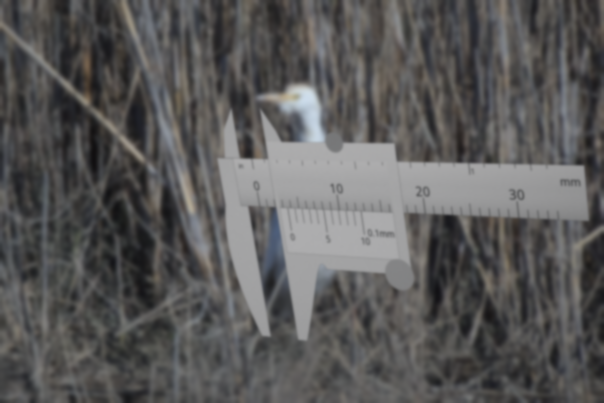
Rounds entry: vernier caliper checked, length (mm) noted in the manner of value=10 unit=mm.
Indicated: value=3.6 unit=mm
